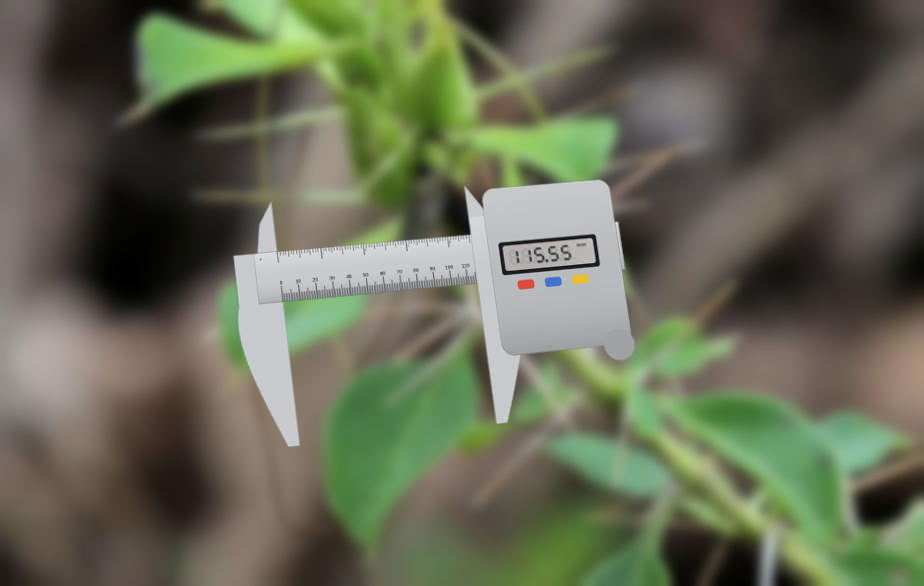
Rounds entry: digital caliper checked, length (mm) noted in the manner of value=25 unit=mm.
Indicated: value=115.55 unit=mm
